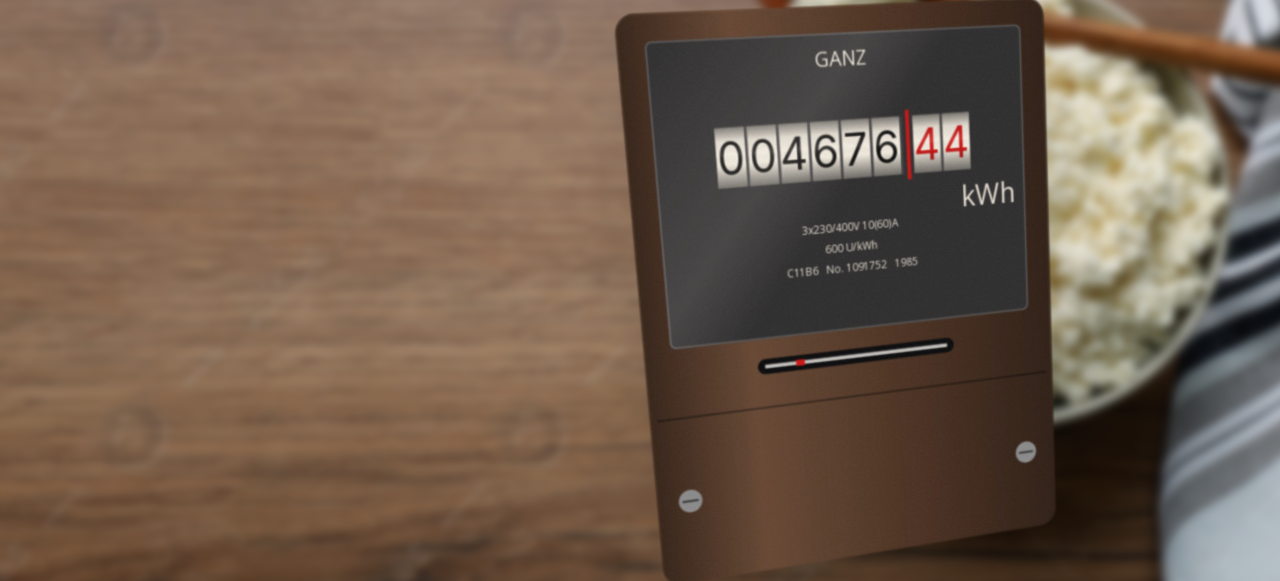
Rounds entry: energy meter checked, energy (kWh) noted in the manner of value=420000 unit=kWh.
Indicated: value=4676.44 unit=kWh
